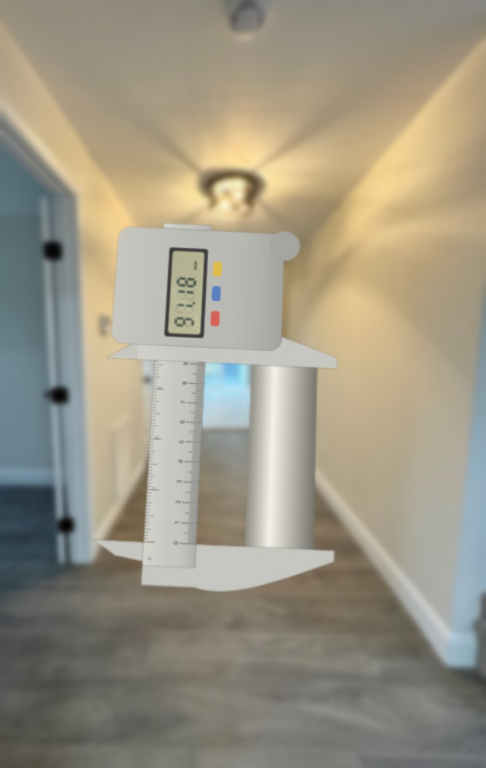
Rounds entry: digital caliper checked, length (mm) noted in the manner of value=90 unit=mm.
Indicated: value=91.18 unit=mm
